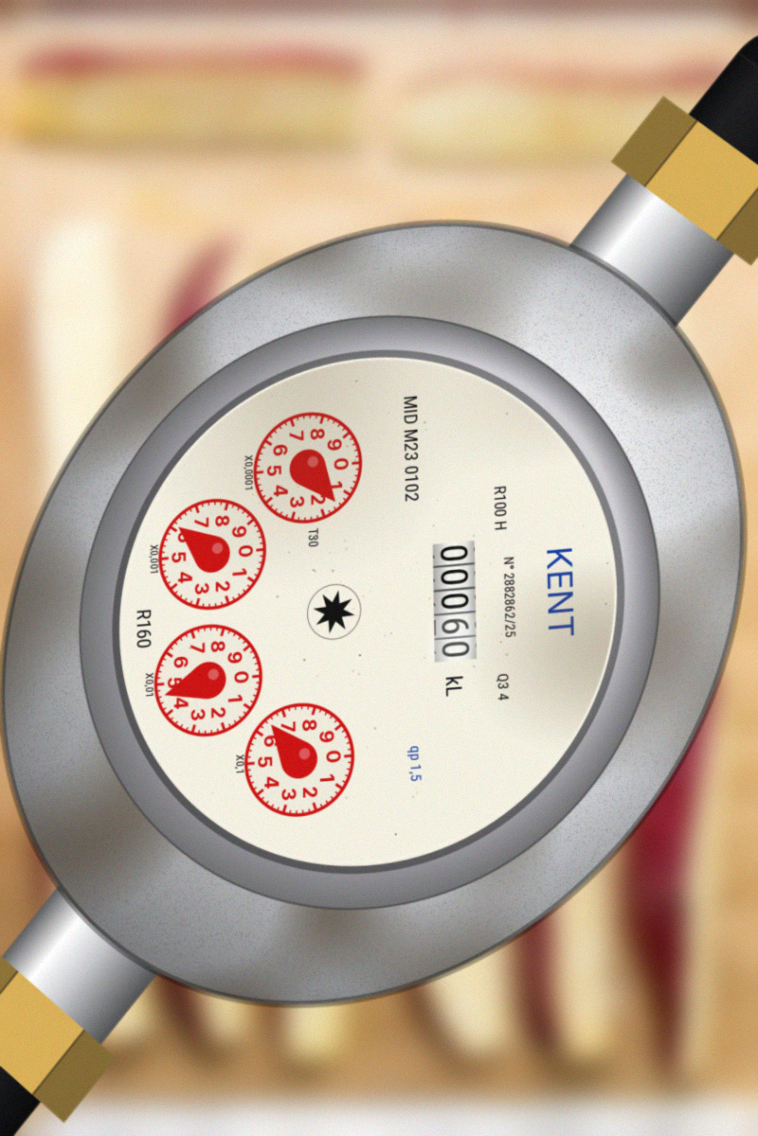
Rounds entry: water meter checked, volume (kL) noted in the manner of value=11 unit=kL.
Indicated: value=60.6461 unit=kL
